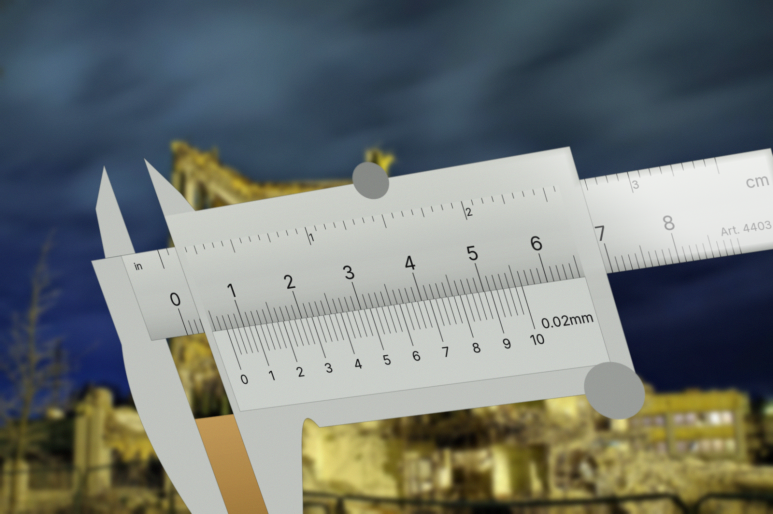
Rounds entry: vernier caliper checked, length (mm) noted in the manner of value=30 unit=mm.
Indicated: value=7.0 unit=mm
